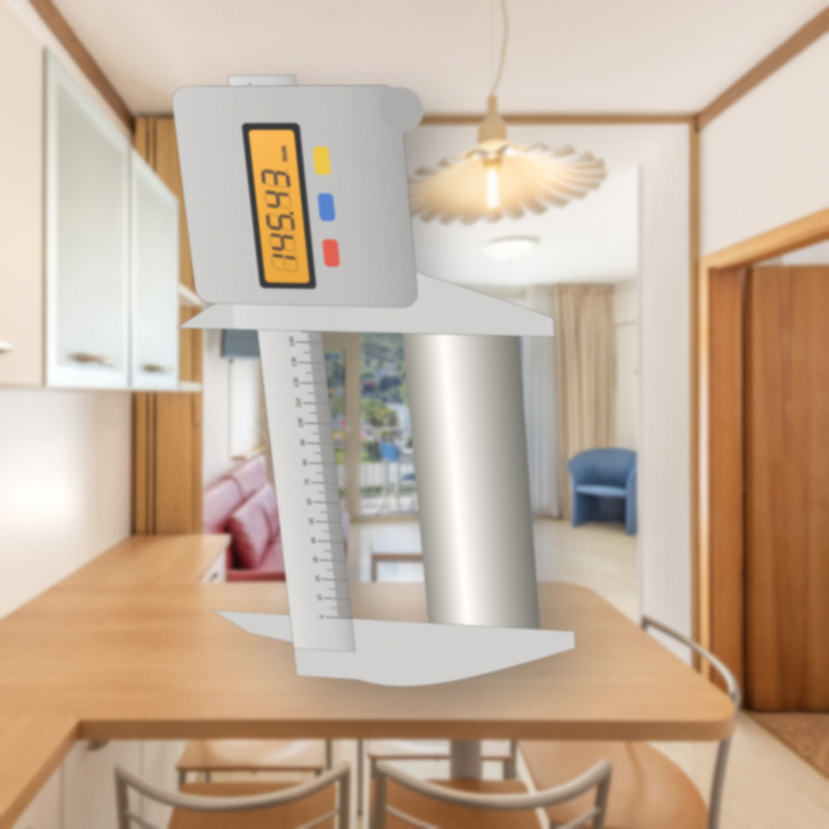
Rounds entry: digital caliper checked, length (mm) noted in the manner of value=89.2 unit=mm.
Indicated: value=145.43 unit=mm
